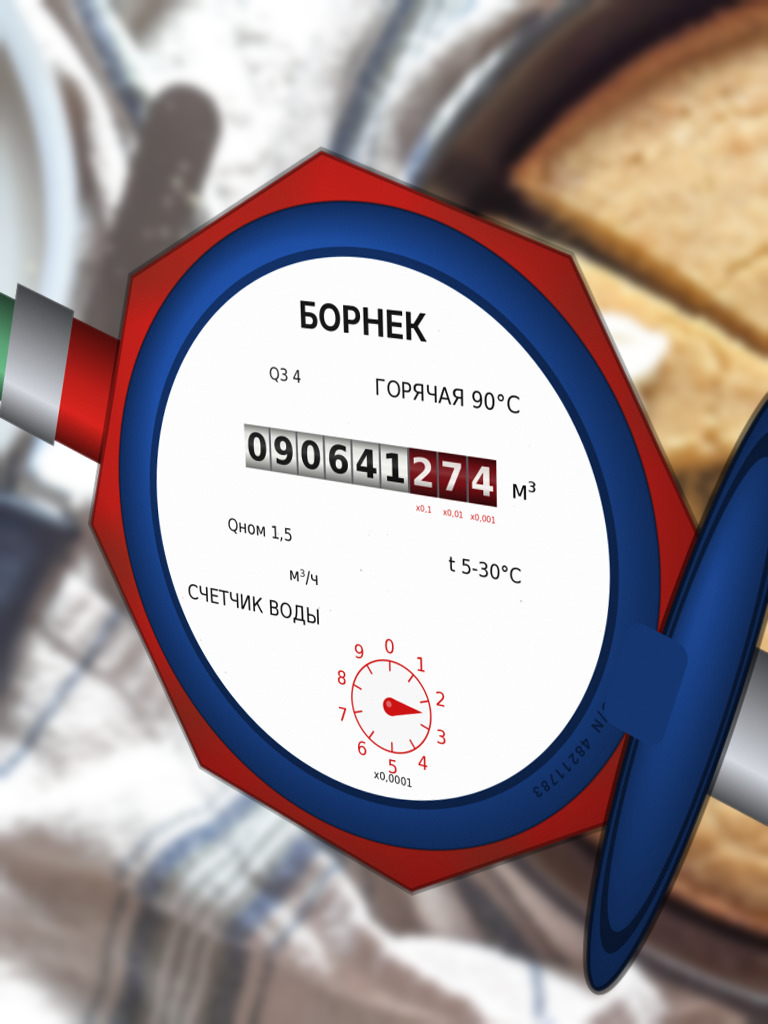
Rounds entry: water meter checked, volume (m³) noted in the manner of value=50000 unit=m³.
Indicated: value=90641.2742 unit=m³
